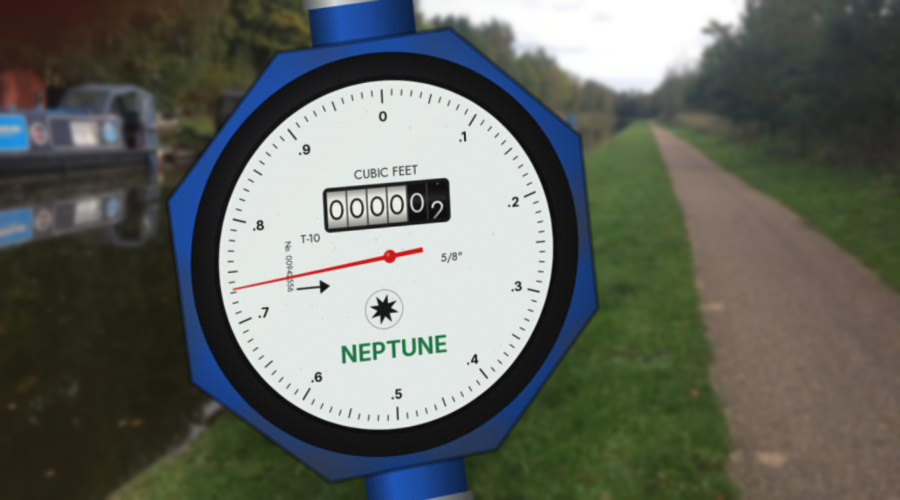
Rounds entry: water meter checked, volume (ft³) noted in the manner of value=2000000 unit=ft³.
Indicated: value=1.73 unit=ft³
